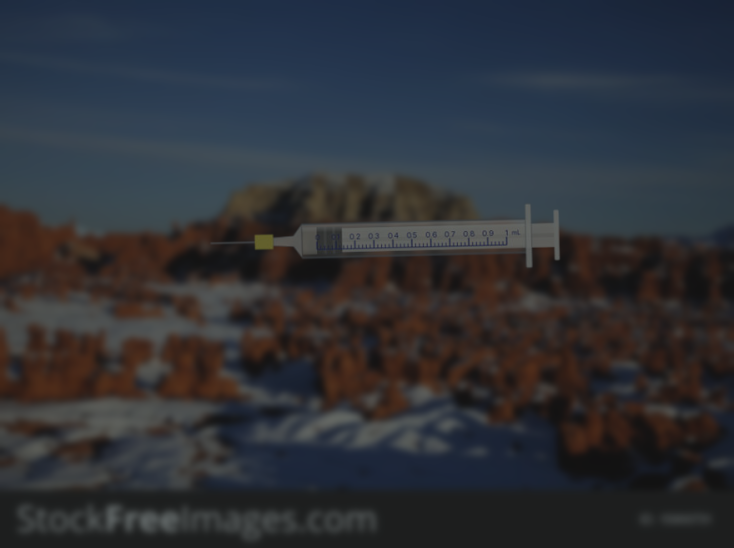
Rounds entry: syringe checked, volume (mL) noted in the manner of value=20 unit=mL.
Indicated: value=0 unit=mL
